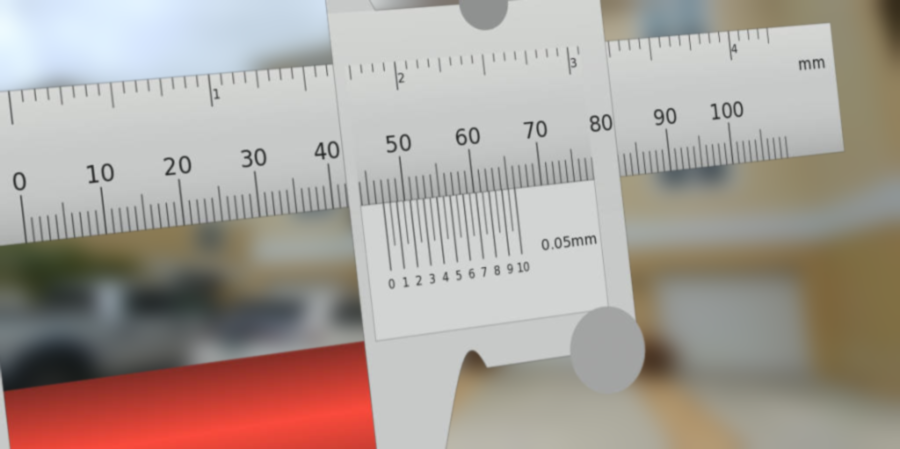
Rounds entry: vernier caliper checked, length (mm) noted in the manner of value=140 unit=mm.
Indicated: value=47.0 unit=mm
